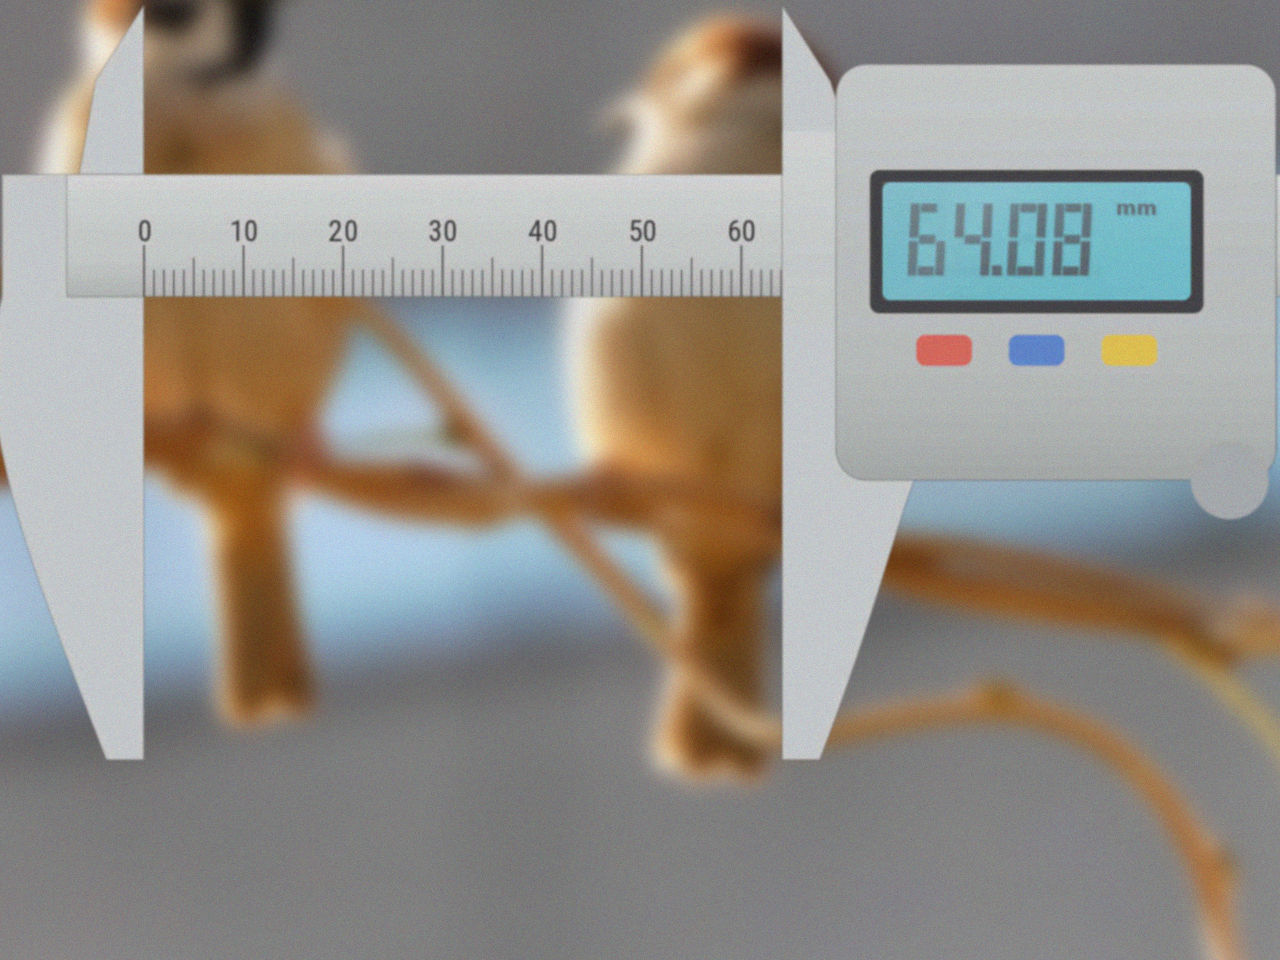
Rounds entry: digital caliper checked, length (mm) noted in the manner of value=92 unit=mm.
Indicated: value=64.08 unit=mm
